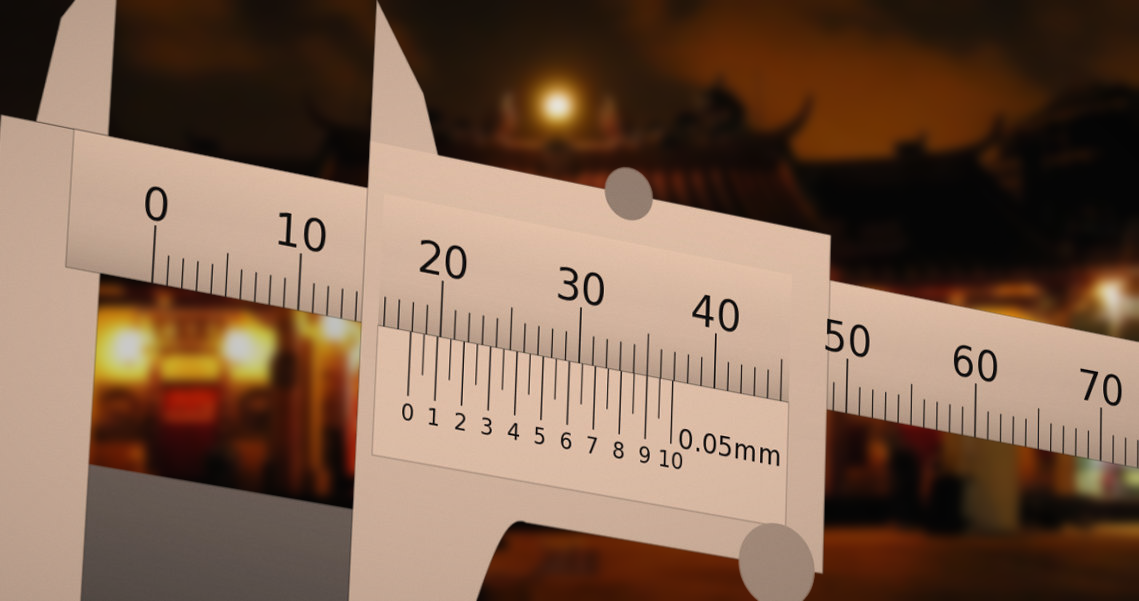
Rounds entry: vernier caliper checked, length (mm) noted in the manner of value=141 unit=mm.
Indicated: value=17.9 unit=mm
